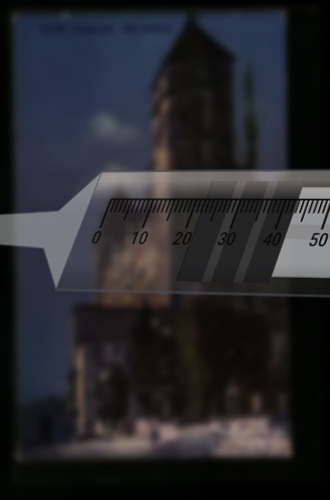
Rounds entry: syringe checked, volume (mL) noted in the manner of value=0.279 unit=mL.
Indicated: value=22 unit=mL
